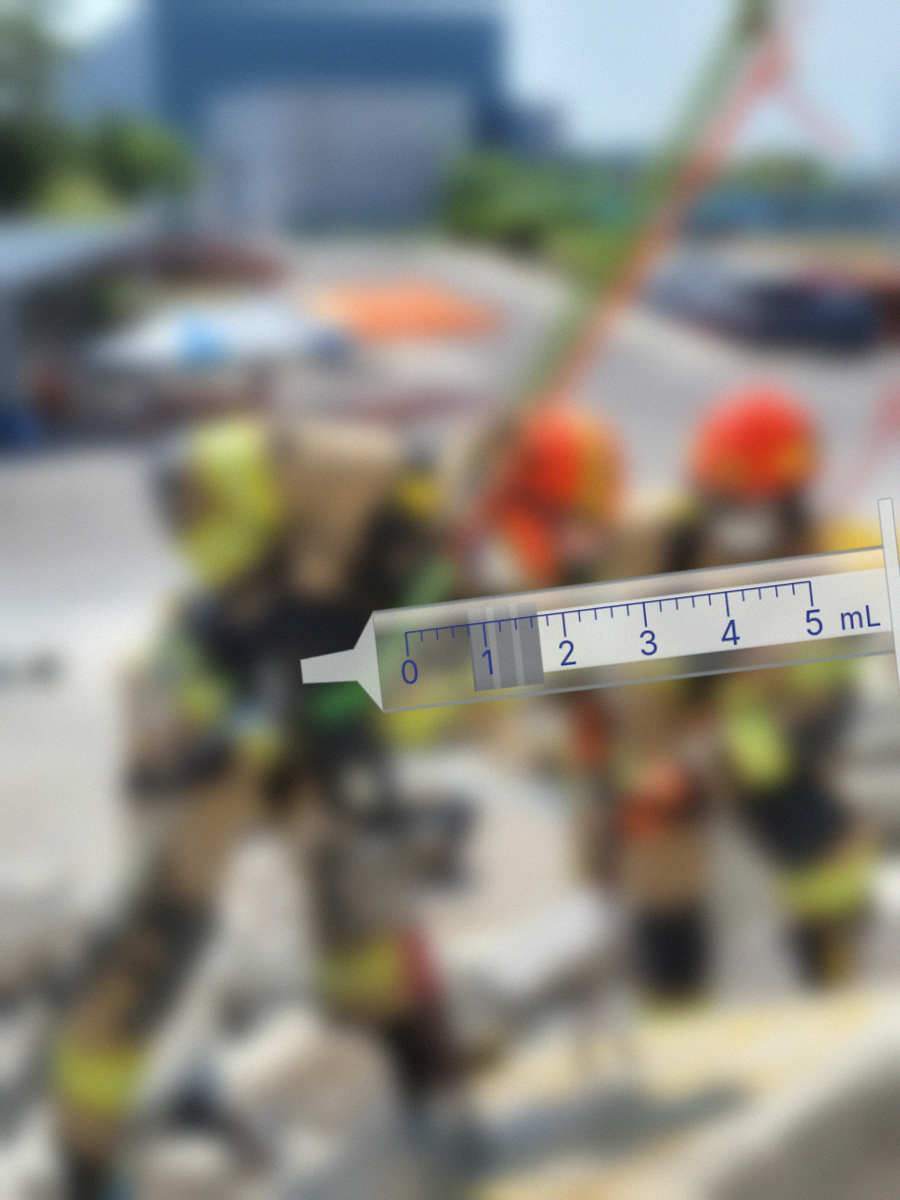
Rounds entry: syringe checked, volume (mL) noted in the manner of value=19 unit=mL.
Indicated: value=0.8 unit=mL
